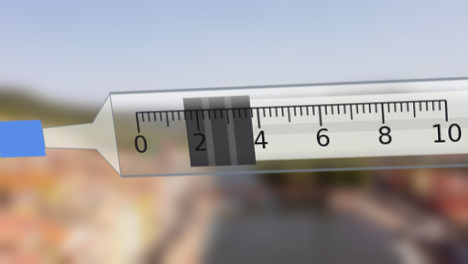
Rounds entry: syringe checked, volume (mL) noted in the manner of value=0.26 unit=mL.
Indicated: value=1.6 unit=mL
